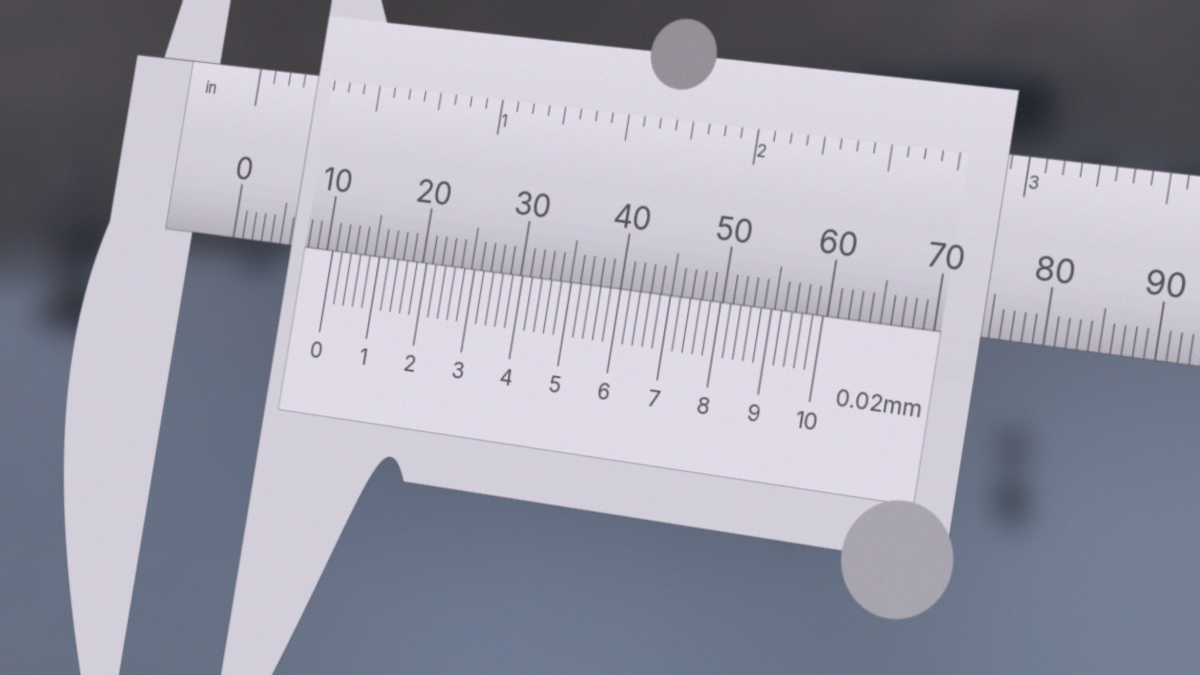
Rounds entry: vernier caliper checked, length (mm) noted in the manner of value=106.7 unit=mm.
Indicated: value=10.6 unit=mm
